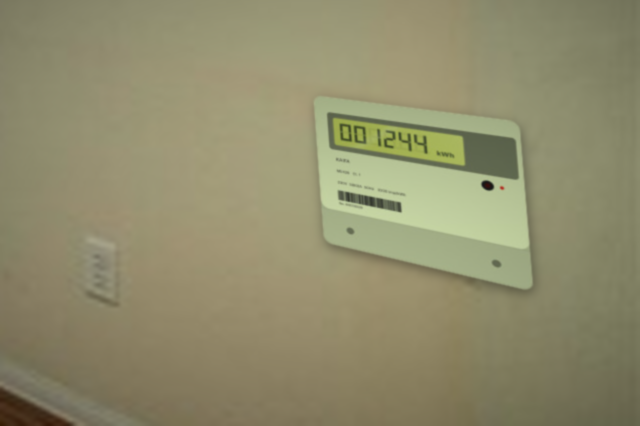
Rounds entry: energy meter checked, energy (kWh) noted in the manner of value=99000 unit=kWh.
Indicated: value=1244 unit=kWh
